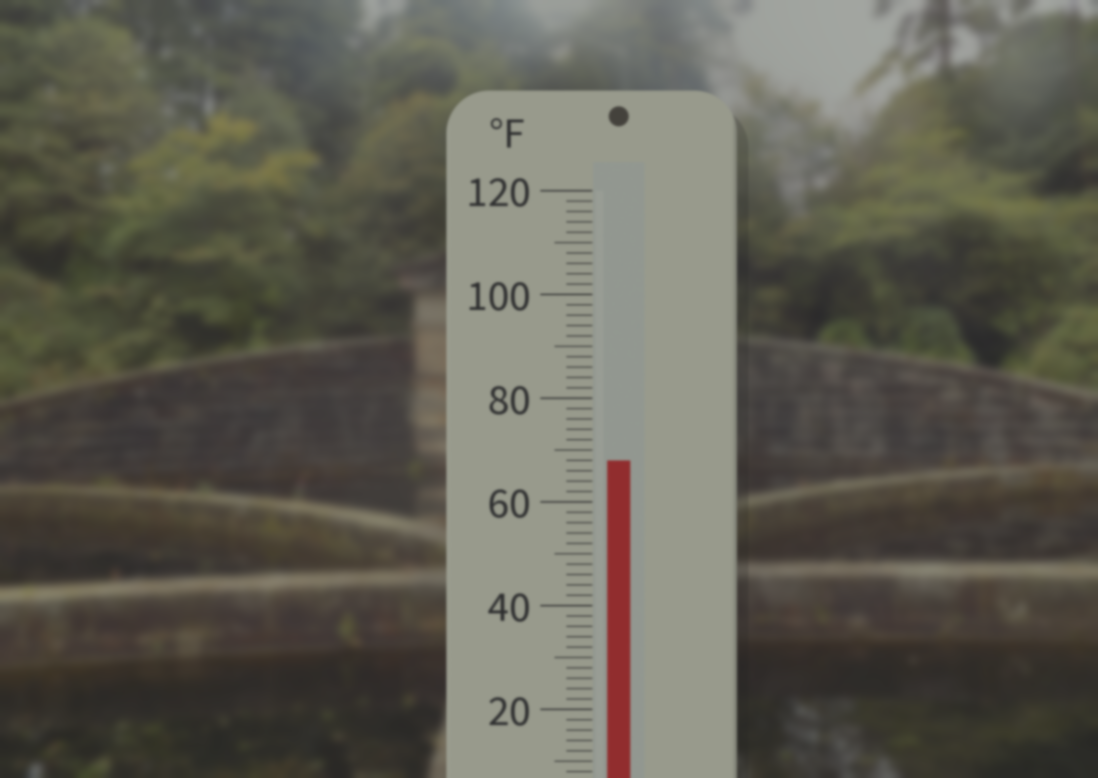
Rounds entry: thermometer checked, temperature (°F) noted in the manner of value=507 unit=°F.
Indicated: value=68 unit=°F
